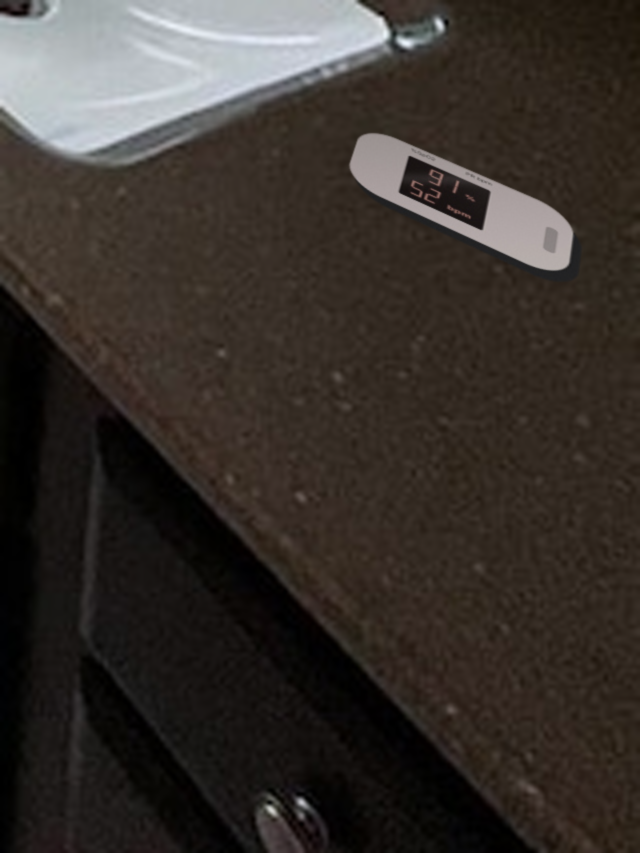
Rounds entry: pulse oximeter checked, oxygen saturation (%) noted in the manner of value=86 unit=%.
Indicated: value=91 unit=%
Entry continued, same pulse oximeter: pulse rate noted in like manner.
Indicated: value=52 unit=bpm
